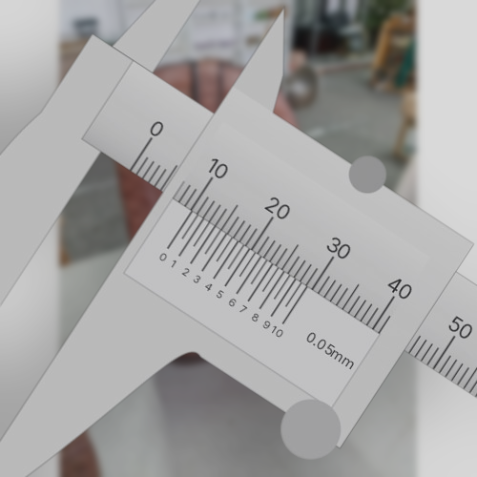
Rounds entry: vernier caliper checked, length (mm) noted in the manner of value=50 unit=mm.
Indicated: value=10.2 unit=mm
